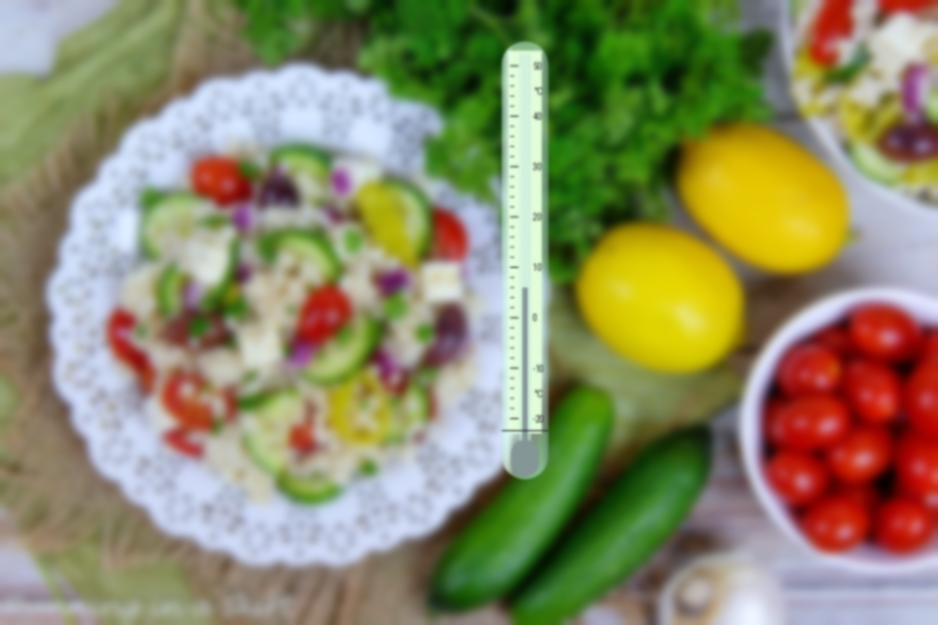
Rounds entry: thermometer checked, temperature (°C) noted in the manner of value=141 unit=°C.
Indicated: value=6 unit=°C
